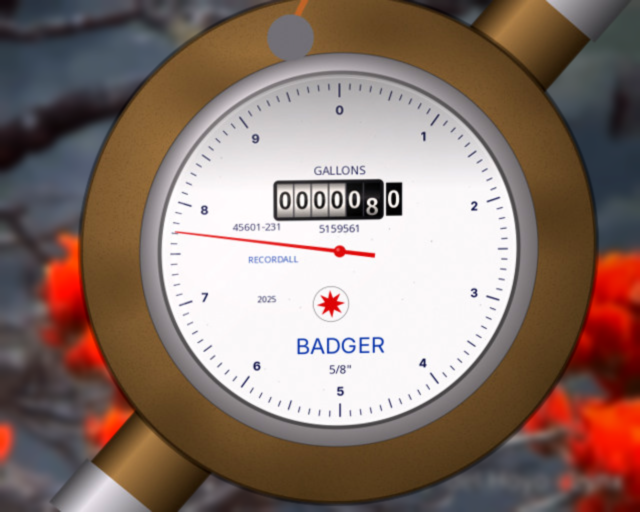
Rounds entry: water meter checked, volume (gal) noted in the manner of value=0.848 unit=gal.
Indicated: value=77.7 unit=gal
